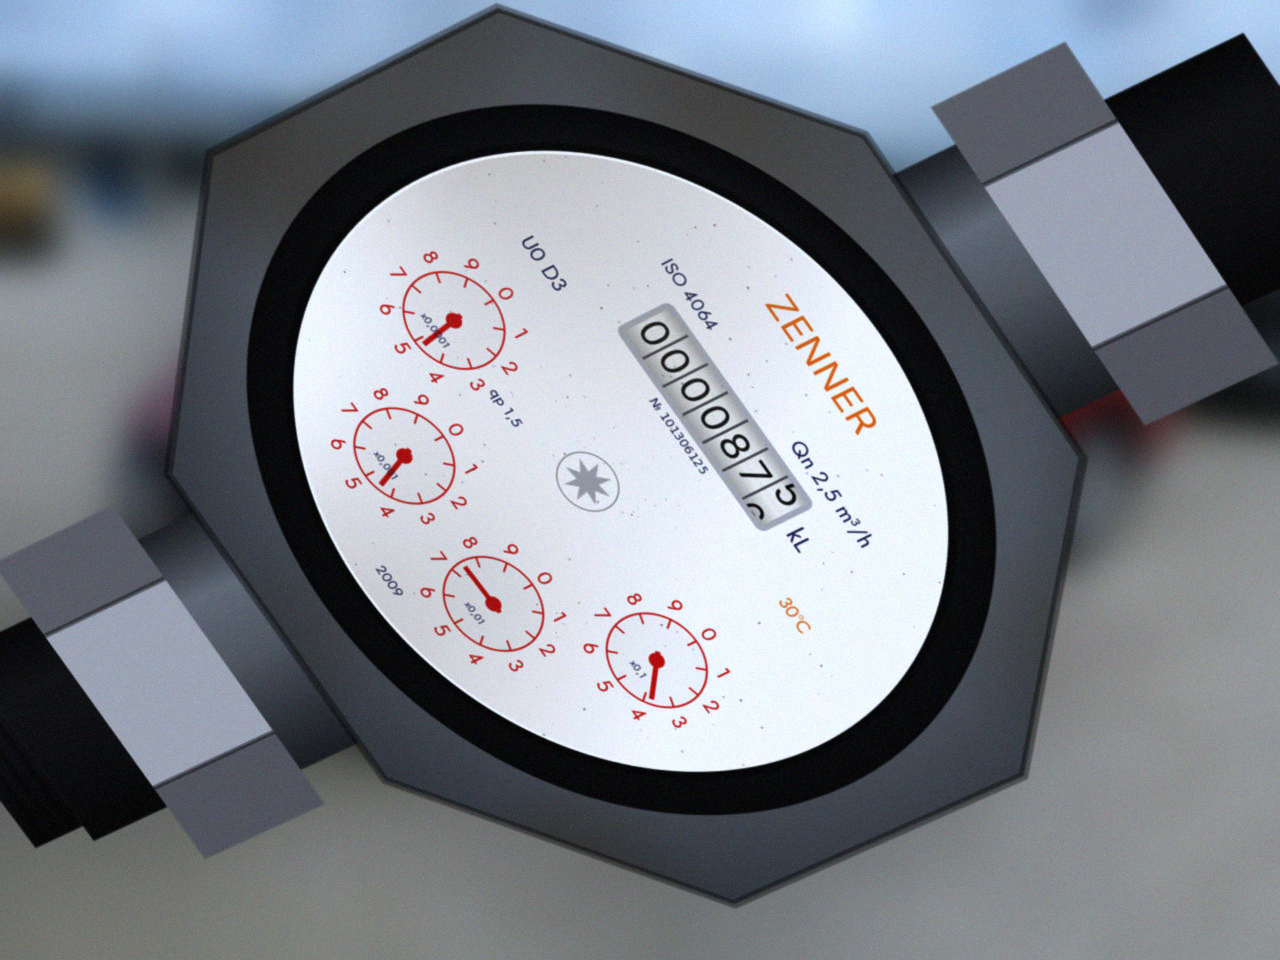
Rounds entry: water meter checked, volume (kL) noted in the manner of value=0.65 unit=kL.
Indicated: value=875.3744 unit=kL
